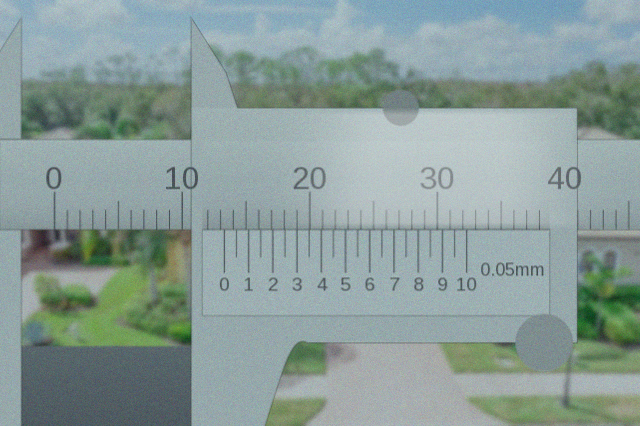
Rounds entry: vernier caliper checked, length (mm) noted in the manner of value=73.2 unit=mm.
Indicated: value=13.3 unit=mm
